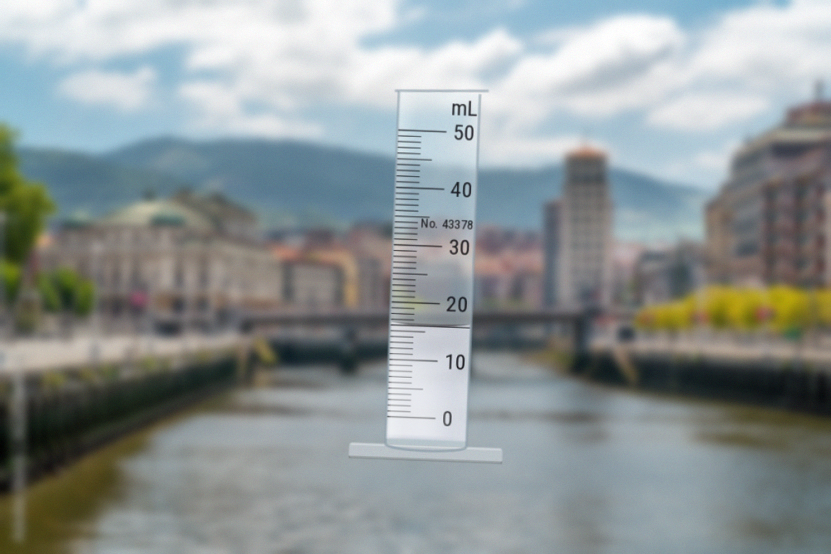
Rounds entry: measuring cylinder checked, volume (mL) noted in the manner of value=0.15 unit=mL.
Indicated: value=16 unit=mL
